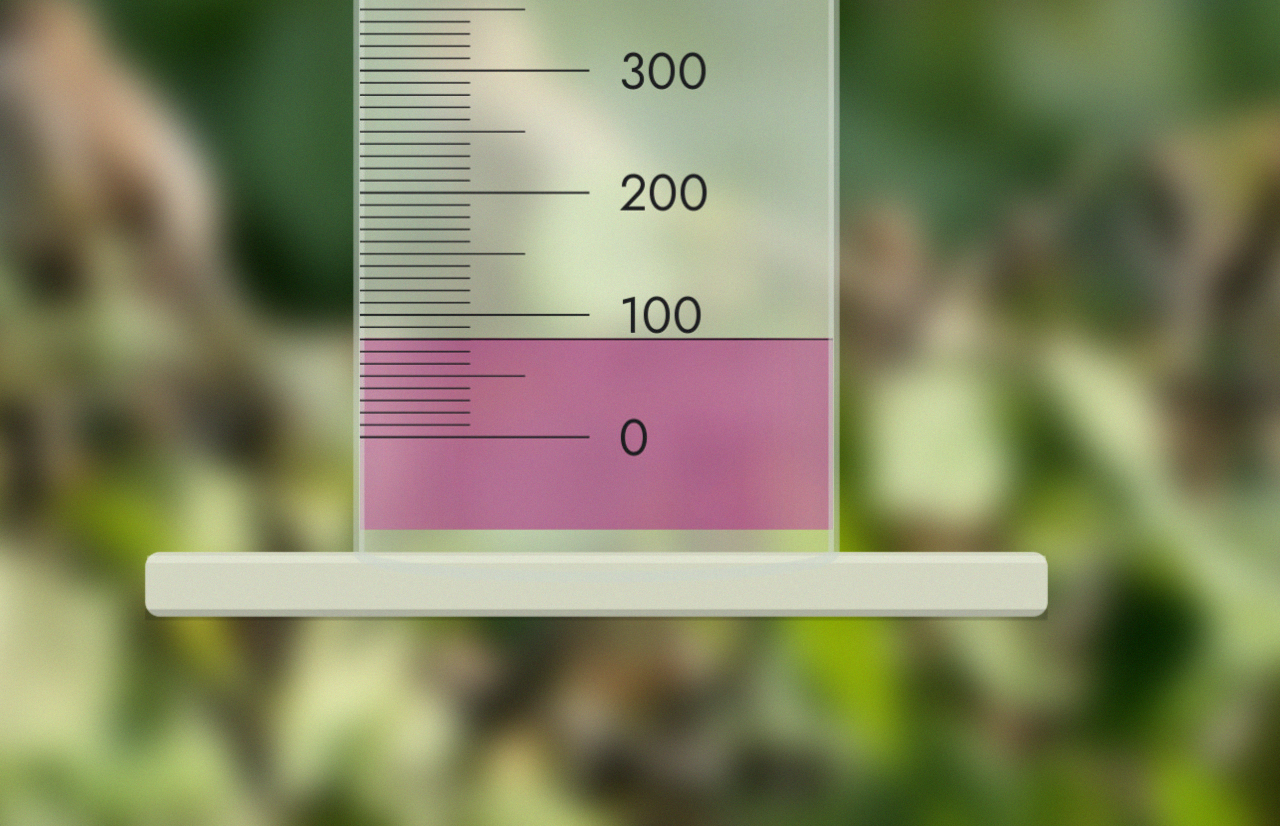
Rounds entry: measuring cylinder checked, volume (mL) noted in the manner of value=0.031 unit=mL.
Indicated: value=80 unit=mL
